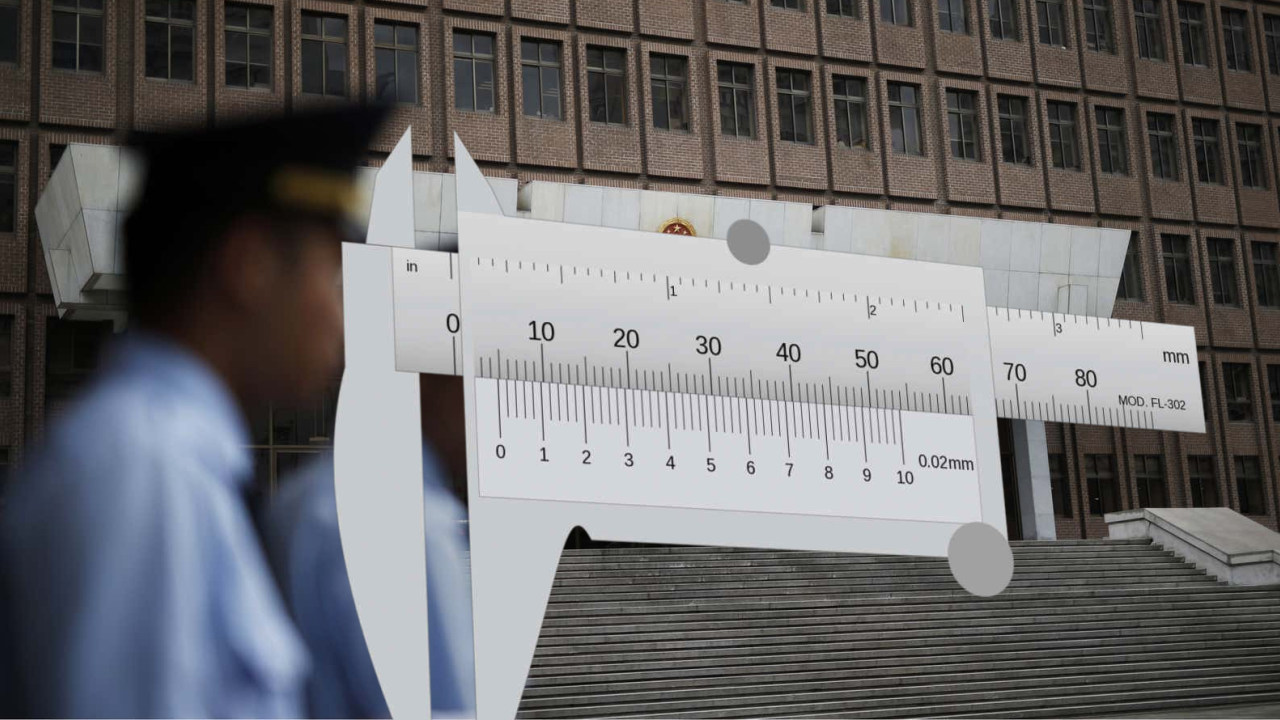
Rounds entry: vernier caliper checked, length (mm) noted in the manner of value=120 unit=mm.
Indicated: value=4.8 unit=mm
